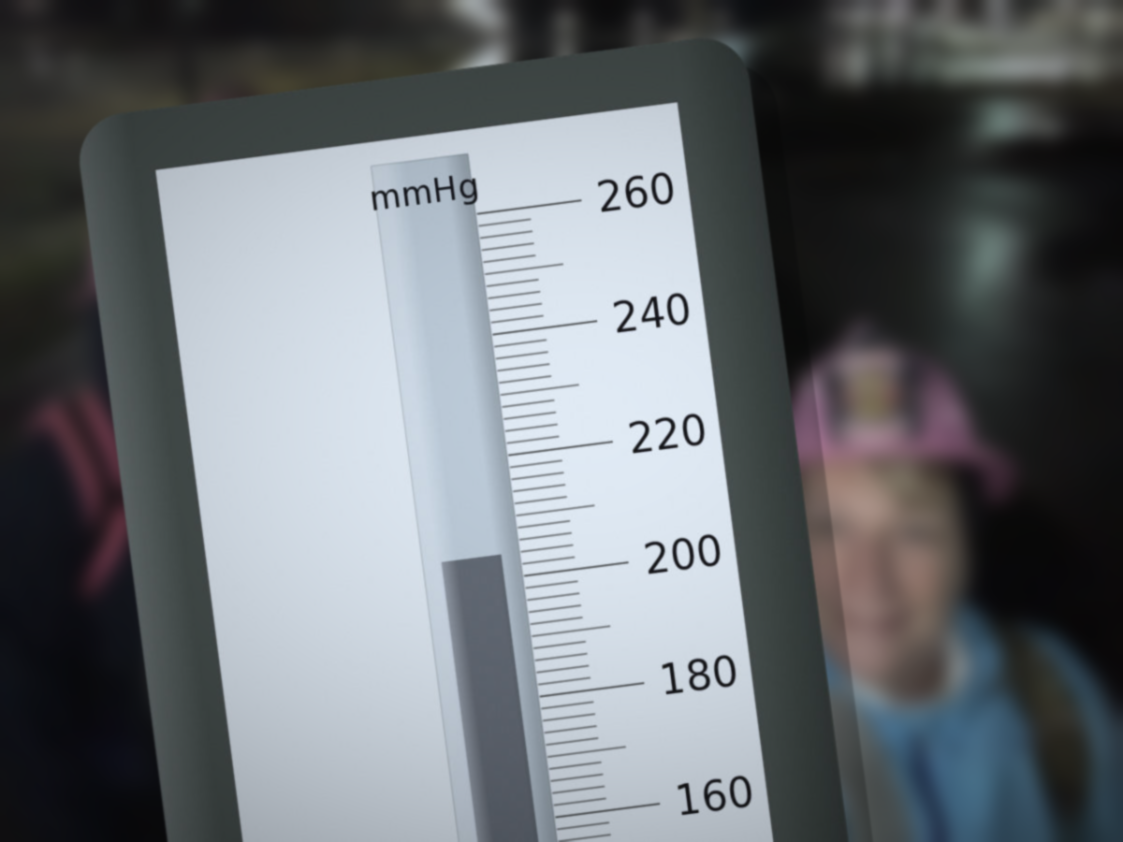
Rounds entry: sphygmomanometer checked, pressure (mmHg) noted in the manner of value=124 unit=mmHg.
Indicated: value=204 unit=mmHg
